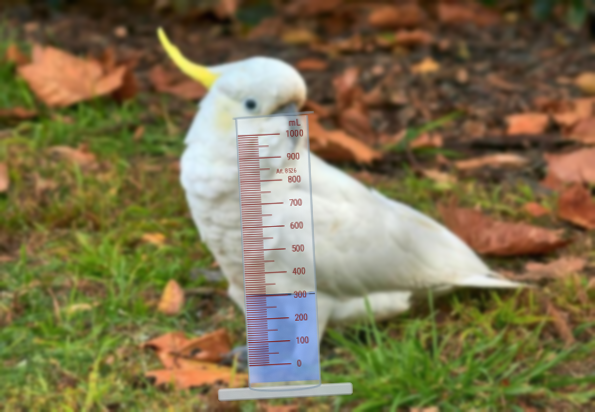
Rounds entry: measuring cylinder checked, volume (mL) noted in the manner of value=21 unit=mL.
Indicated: value=300 unit=mL
